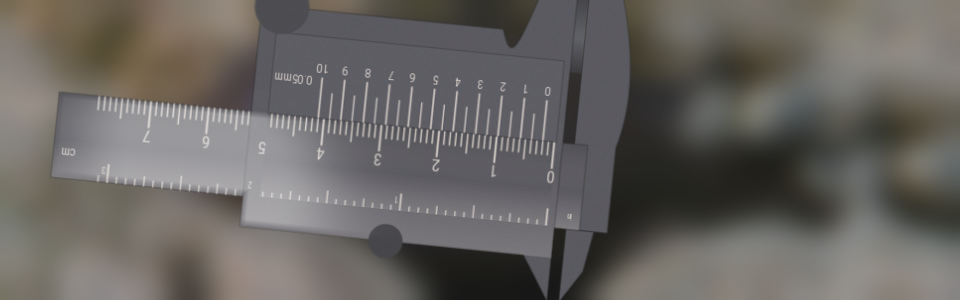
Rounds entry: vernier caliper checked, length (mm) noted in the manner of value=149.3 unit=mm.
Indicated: value=2.0 unit=mm
